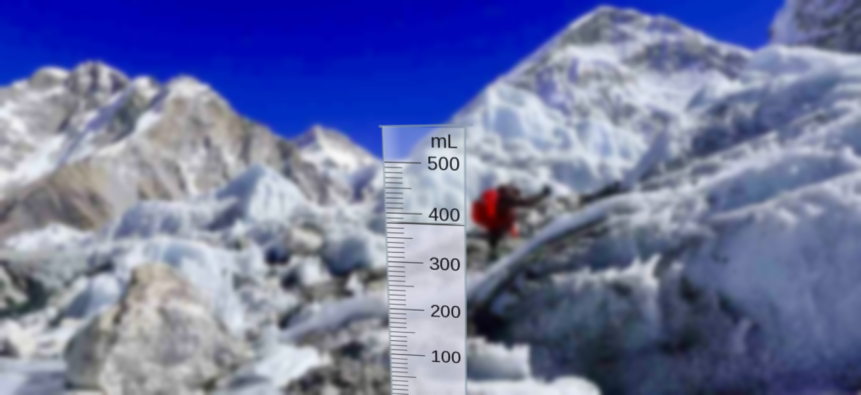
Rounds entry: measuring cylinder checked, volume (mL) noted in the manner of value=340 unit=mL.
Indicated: value=380 unit=mL
